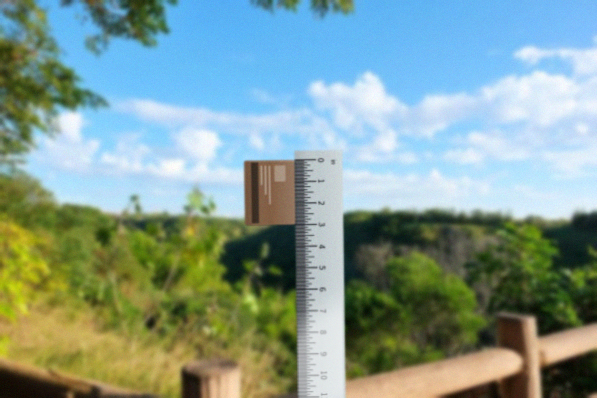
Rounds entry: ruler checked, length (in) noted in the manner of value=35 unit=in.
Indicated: value=3 unit=in
